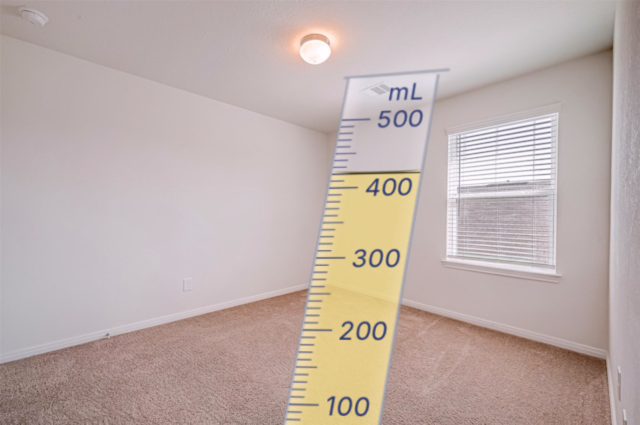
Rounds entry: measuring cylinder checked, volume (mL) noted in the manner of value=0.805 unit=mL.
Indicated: value=420 unit=mL
